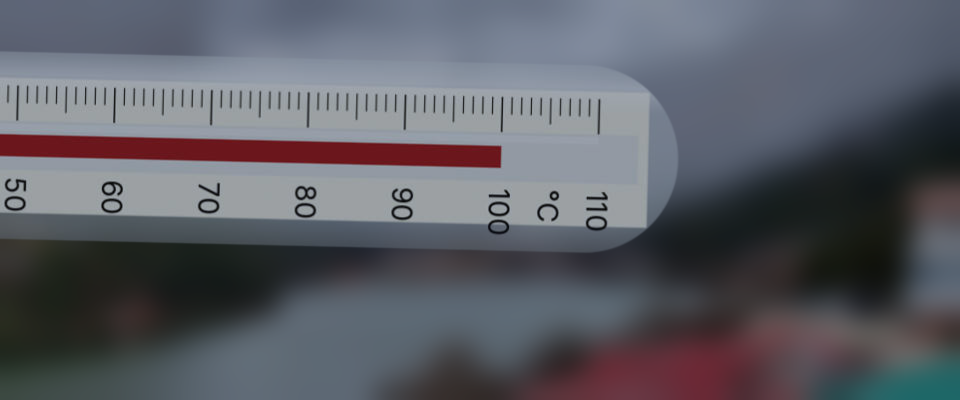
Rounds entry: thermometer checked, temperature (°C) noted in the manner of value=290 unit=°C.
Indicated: value=100 unit=°C
